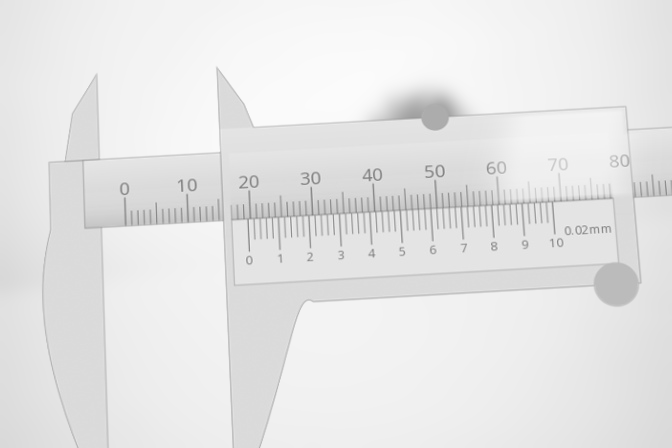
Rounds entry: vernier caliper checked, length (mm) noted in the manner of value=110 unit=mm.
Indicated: value=19.6 unit=mm
